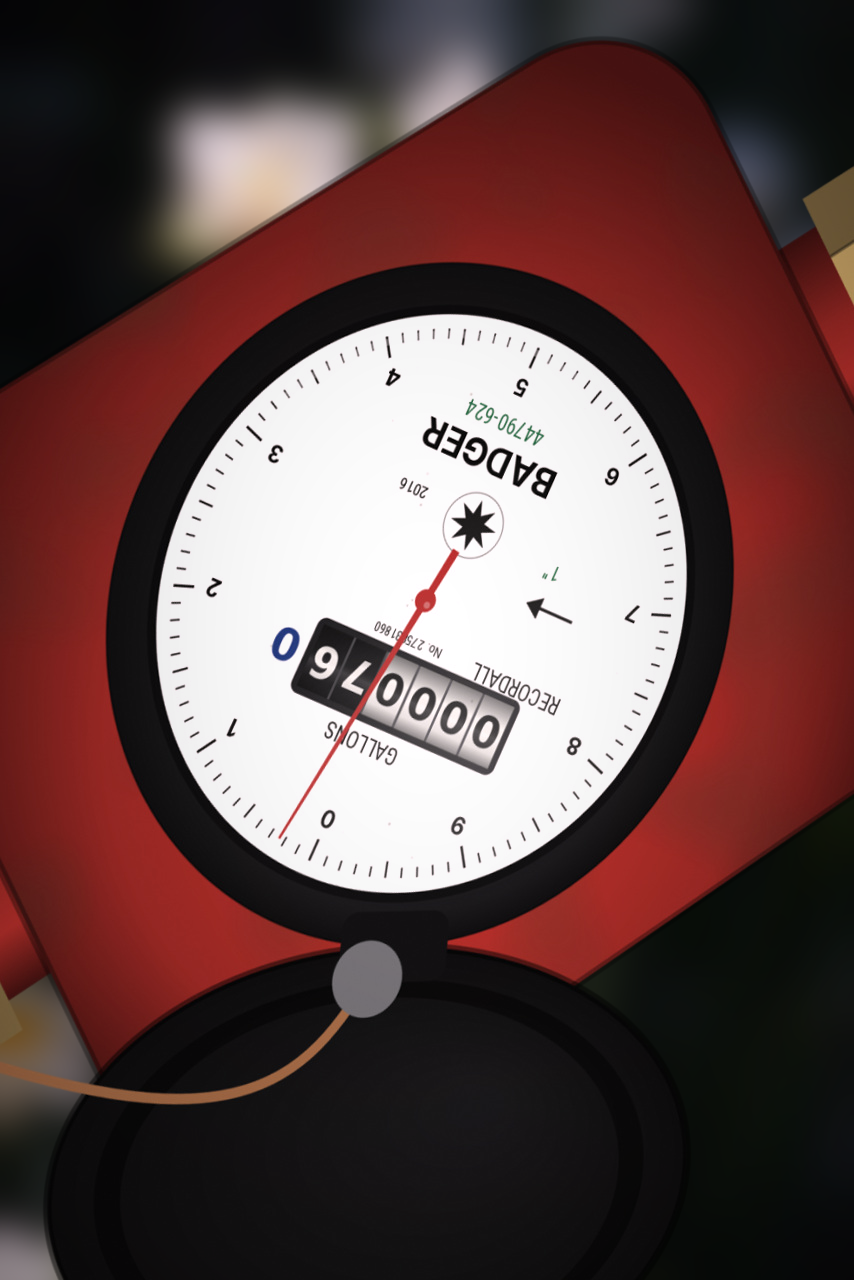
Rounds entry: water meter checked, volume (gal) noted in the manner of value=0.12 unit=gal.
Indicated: value=760.2 unit=gal
